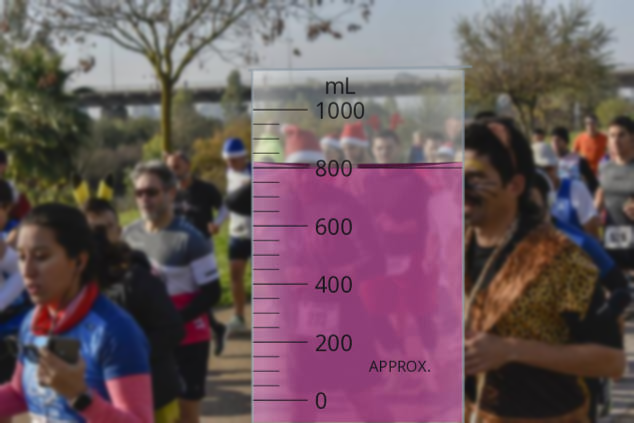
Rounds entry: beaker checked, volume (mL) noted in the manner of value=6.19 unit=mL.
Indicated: value=800 unit=mL
